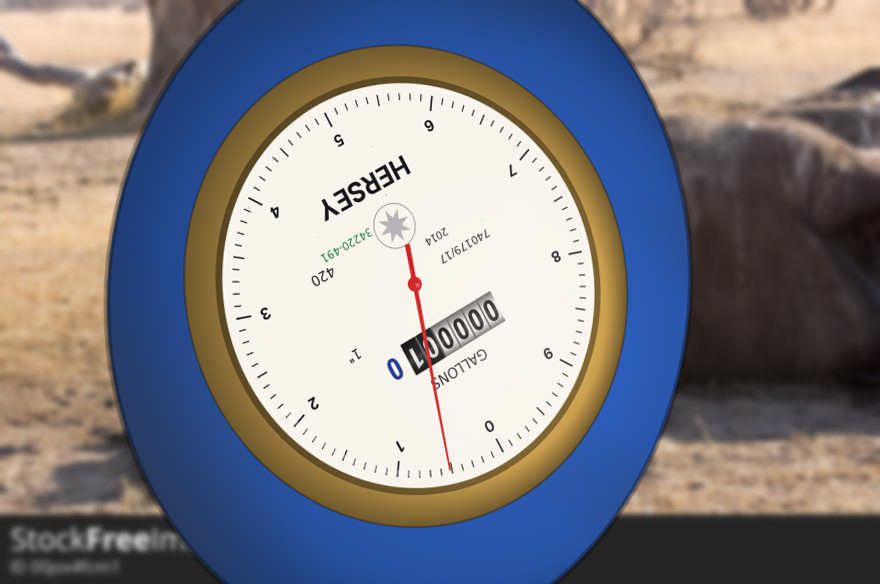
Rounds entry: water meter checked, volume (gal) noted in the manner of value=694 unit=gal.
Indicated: value=10.5 unit=gal
